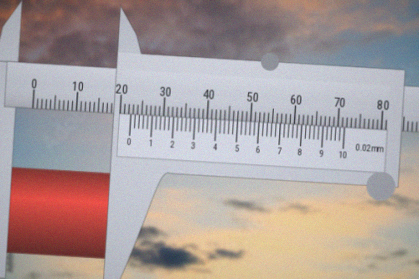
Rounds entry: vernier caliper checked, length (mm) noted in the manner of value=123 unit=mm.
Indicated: value=22.5 unit=mm
